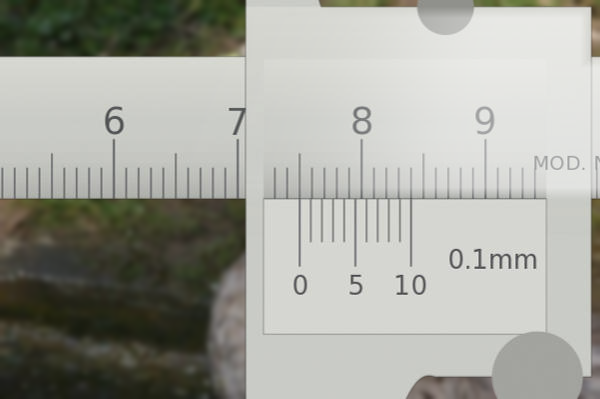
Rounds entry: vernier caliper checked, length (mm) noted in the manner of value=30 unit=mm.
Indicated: value=75.0 unit=mm
